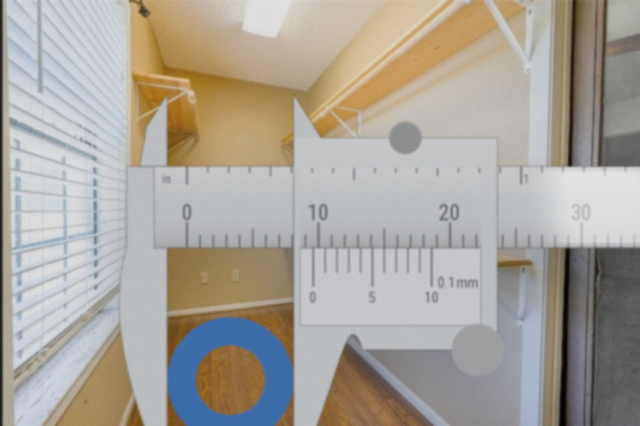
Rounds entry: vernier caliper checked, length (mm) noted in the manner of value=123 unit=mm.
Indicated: value=9.6 unit=mm
